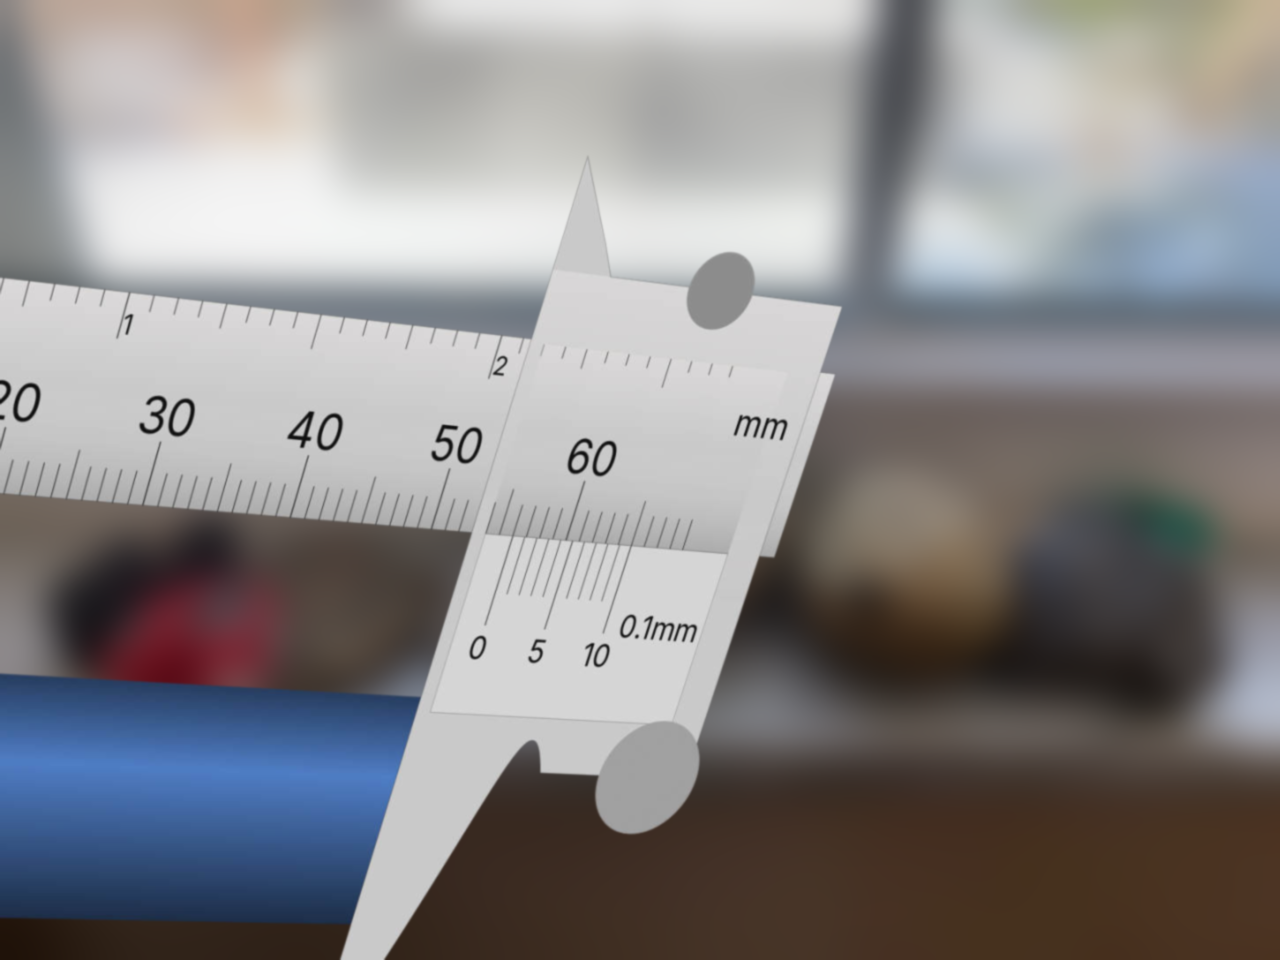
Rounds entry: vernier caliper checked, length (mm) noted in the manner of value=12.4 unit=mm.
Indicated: value=56.0 unit=mm
